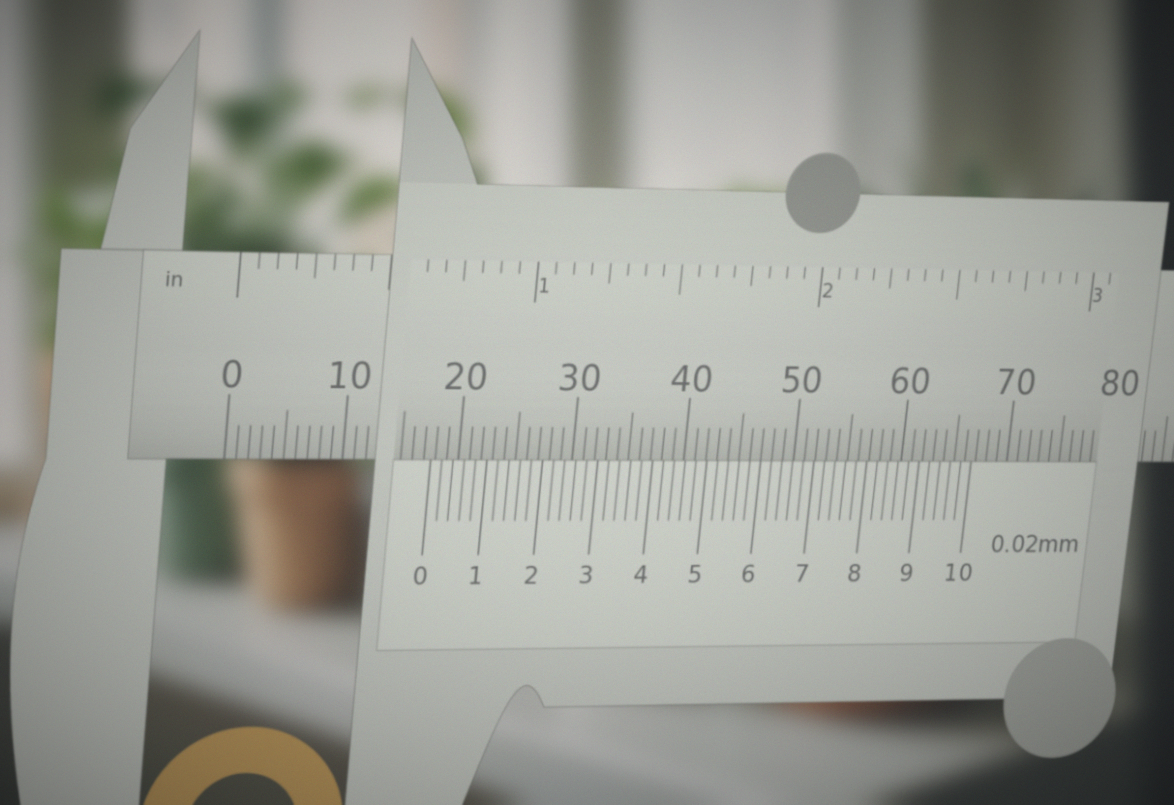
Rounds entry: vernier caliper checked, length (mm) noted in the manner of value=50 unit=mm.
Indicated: value=17.6 unit=mm
